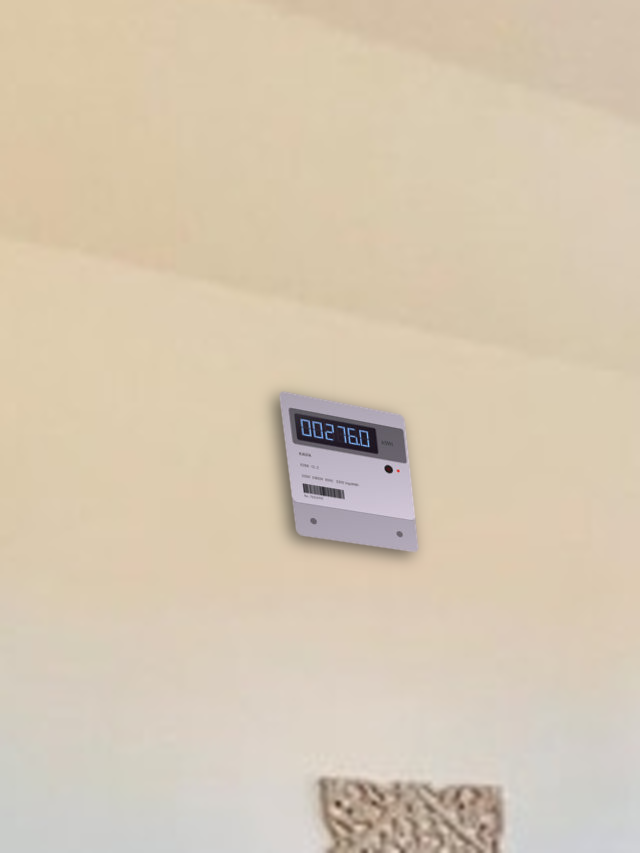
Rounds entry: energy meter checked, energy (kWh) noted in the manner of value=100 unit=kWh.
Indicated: value=276.0 unit=kWh
